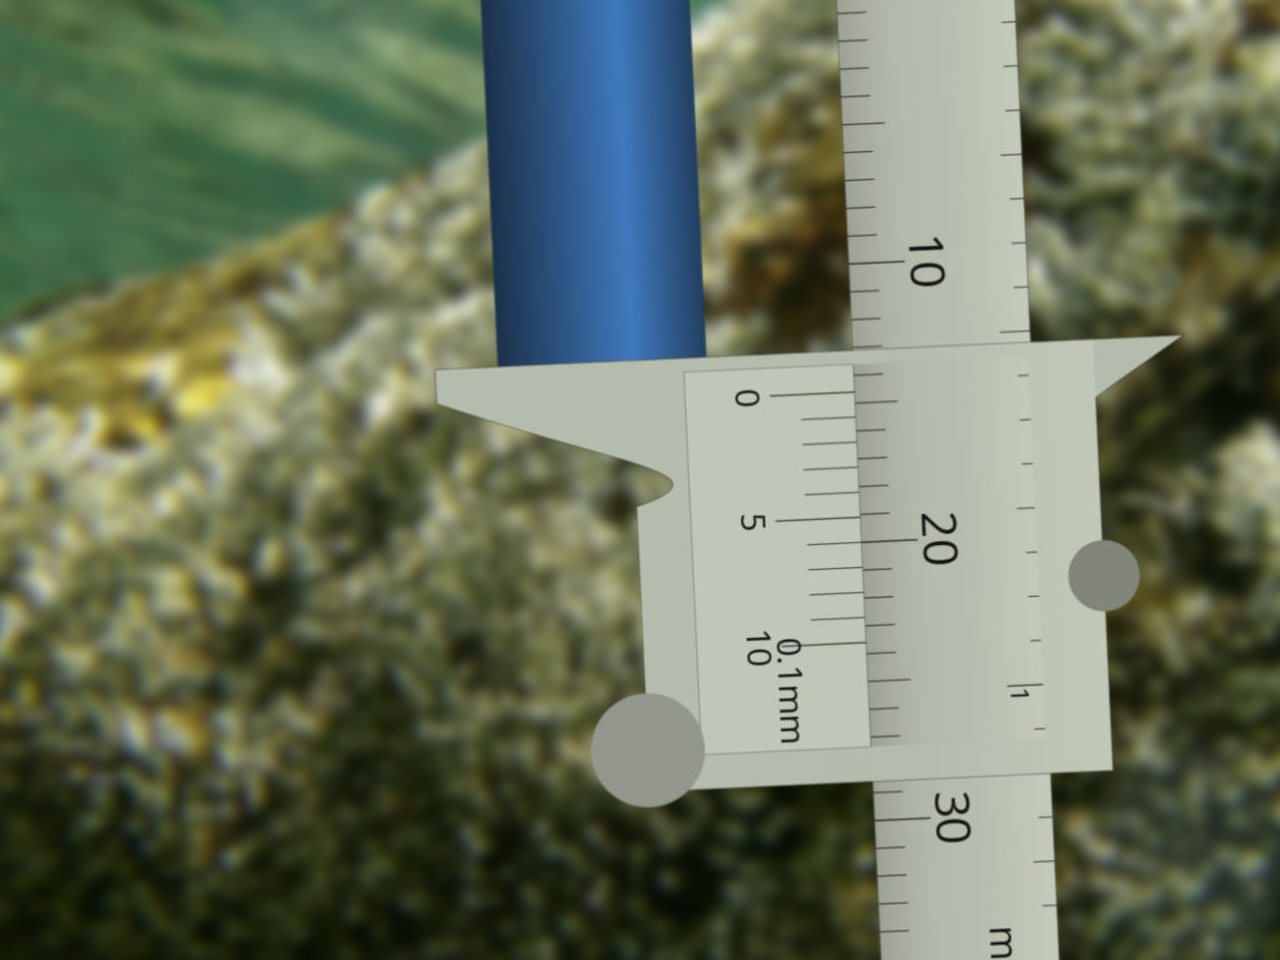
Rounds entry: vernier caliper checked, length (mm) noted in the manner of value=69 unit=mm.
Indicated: value=14.6 unit=mm
